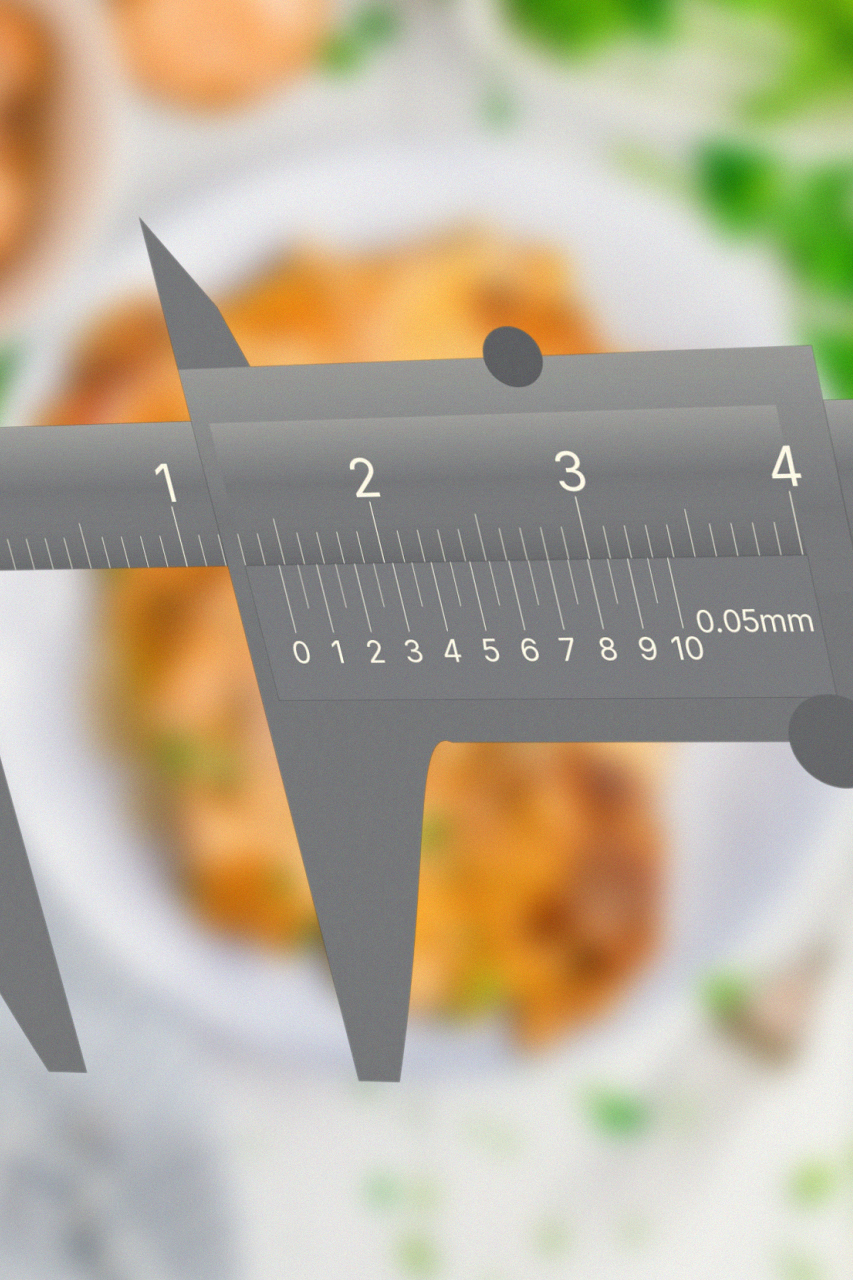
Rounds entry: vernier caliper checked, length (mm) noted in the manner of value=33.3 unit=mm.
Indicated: value=14.7 unit=mm
